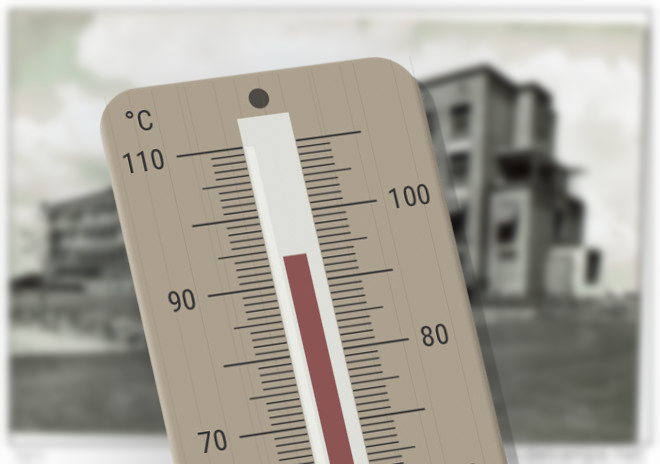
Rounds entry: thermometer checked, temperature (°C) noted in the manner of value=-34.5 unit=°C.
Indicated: value=94 unit=°C
